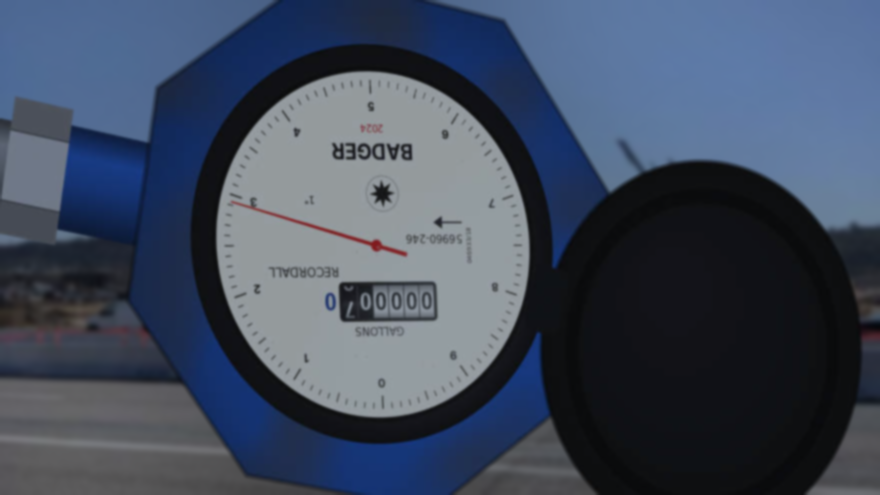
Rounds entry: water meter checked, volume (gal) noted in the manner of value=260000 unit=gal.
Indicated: value=72.9 unit=gal
